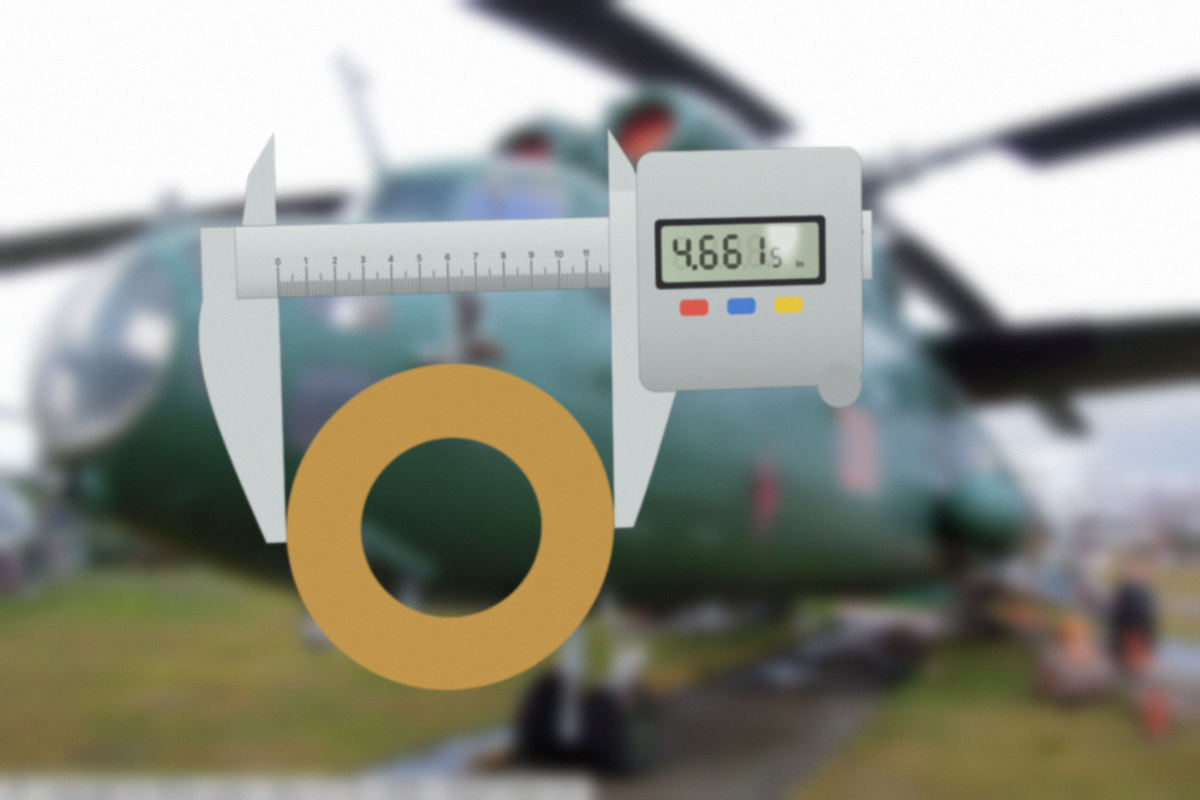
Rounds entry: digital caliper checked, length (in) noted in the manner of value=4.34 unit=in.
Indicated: value=4.6615 unit=in
